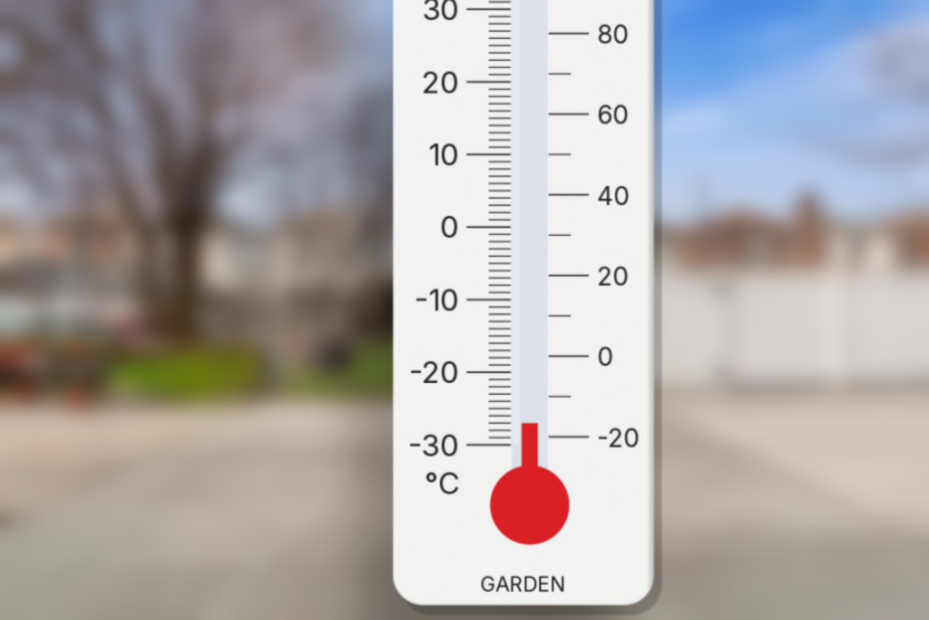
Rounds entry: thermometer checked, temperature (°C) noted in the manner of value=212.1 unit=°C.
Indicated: value=-27 unit=°C
